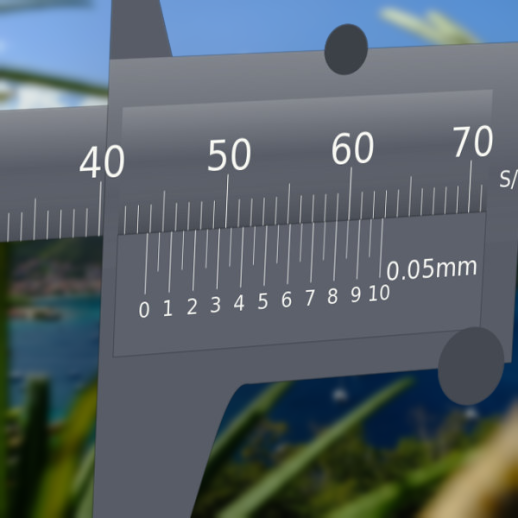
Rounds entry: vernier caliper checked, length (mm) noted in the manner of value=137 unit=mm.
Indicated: value=43.8 unit=mm
